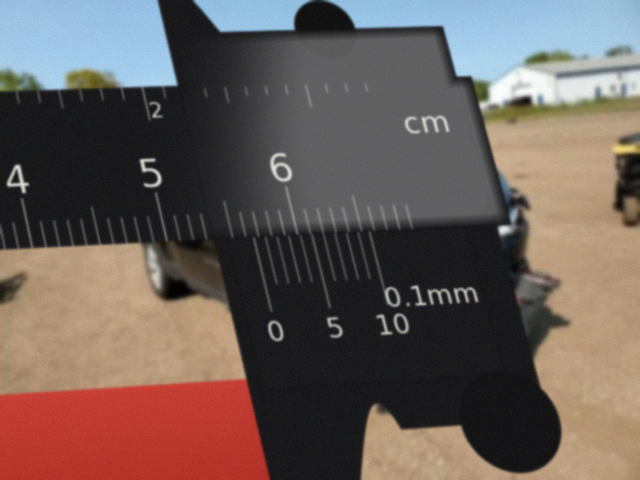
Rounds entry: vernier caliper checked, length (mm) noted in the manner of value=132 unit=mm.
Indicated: value=56.6 unit=mm
